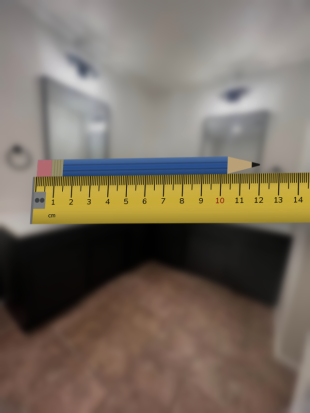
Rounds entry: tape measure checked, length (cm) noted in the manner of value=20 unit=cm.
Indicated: value=12 unit=cm
